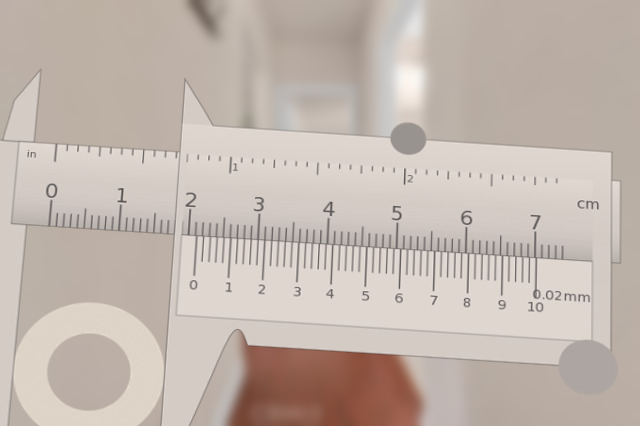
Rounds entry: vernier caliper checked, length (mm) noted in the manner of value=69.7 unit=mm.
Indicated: value=21.2 unit=mm
